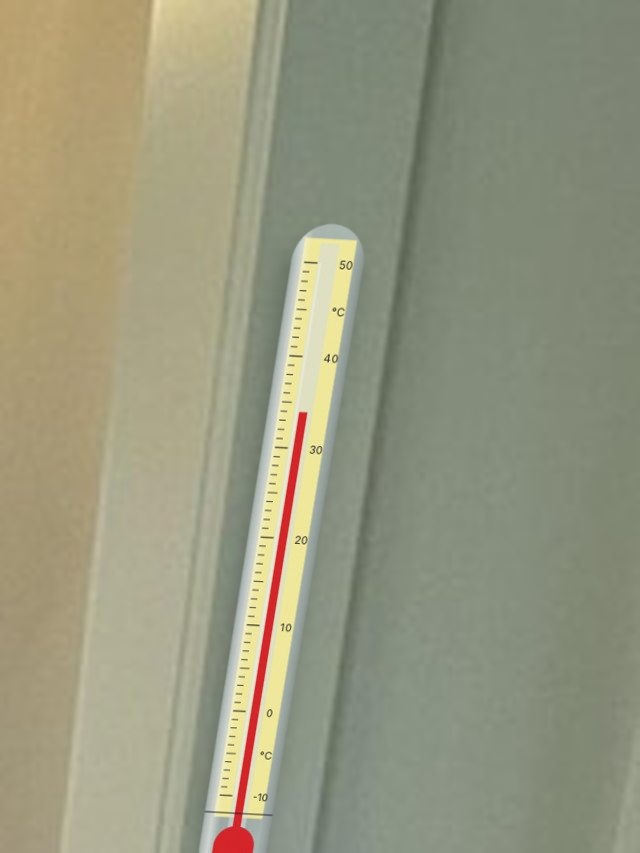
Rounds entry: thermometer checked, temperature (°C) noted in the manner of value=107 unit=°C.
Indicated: value=34 unit=°C
